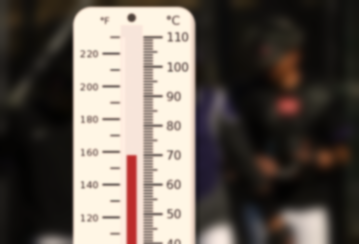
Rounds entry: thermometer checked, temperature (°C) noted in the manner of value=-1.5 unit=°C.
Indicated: value=70 unit=°C
